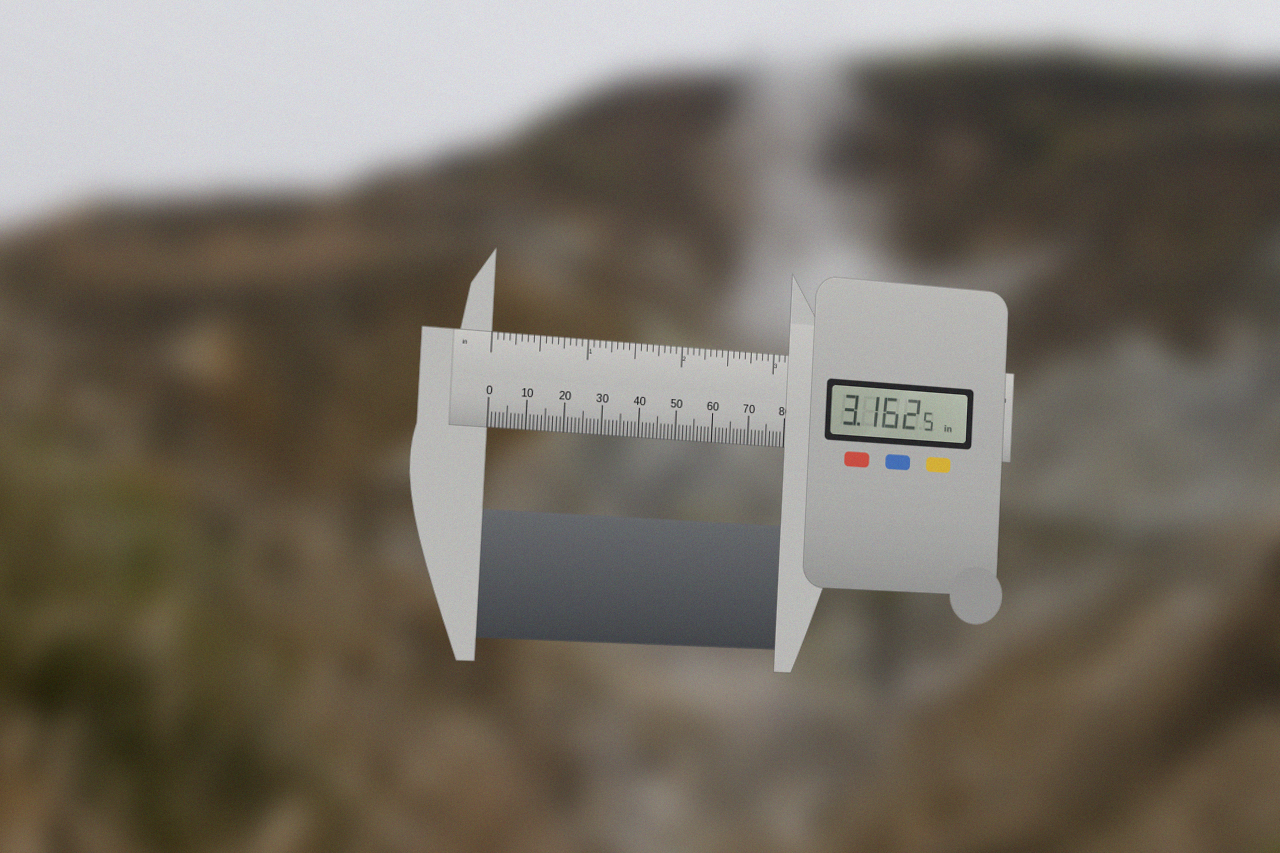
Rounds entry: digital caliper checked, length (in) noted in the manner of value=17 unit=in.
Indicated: value=3.1625 unit=in
